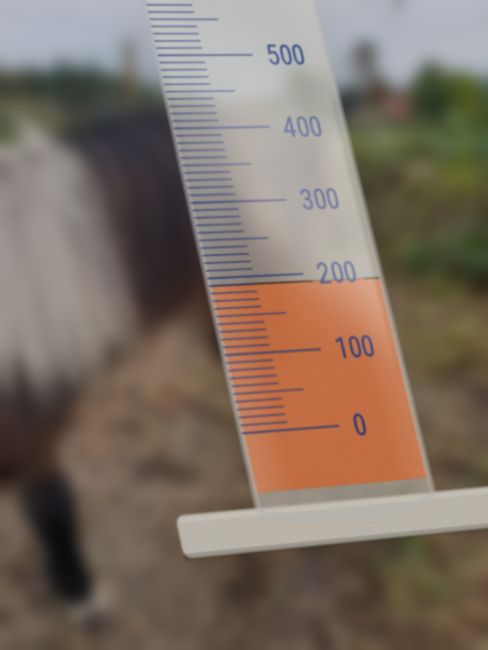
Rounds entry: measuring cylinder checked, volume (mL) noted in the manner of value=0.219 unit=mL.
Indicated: value=190 unit=mL
